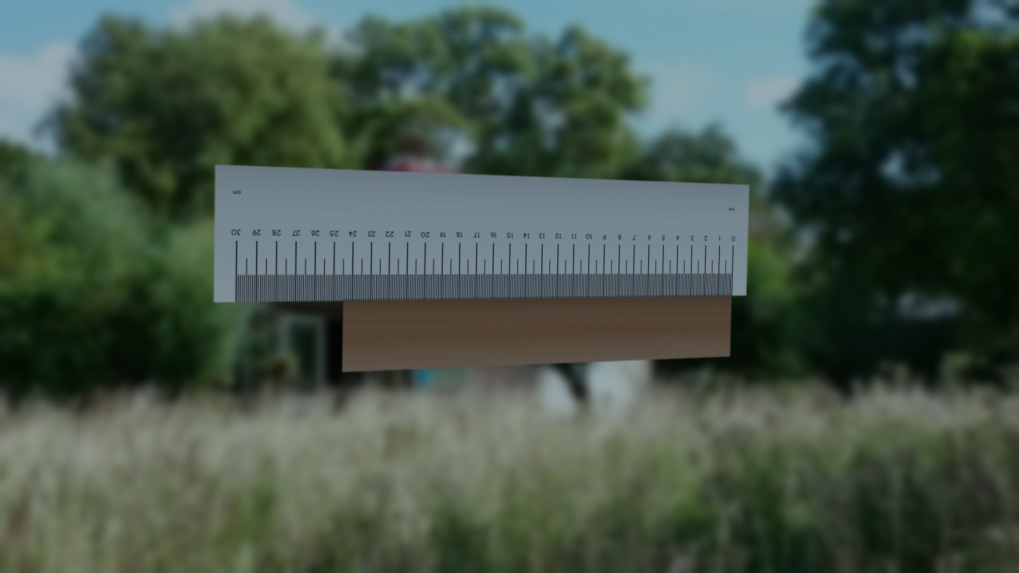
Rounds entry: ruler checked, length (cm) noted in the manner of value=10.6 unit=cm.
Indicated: value=24.5 unit=cm
